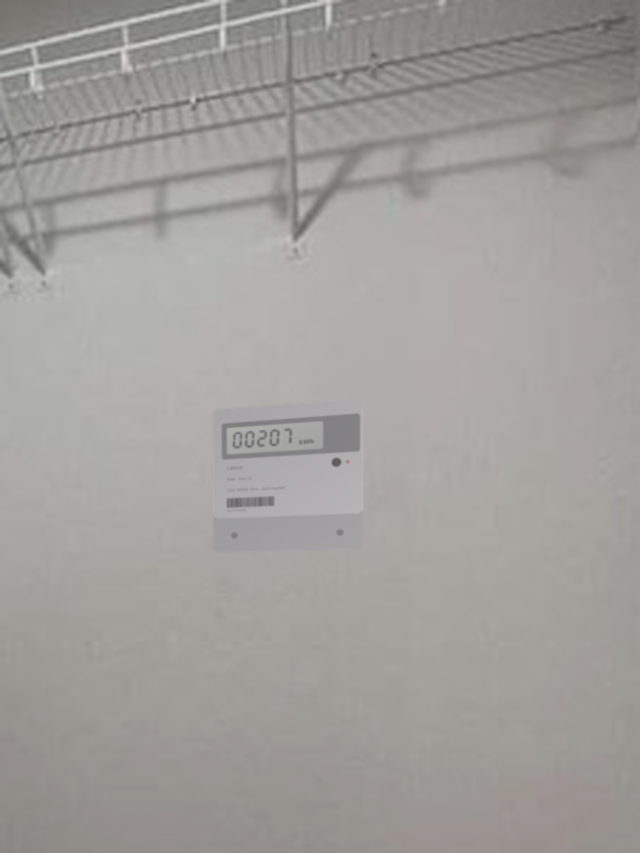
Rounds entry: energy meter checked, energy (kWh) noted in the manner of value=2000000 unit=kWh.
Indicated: value=207 unit=kWh
